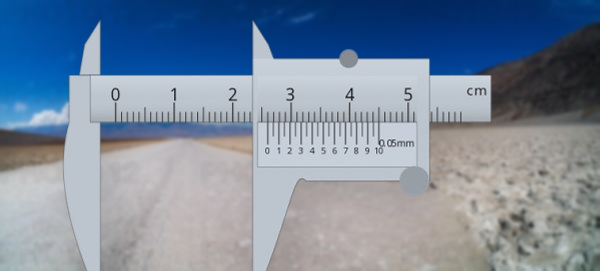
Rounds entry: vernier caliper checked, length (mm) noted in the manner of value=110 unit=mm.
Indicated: value=26.0 unit=mm
